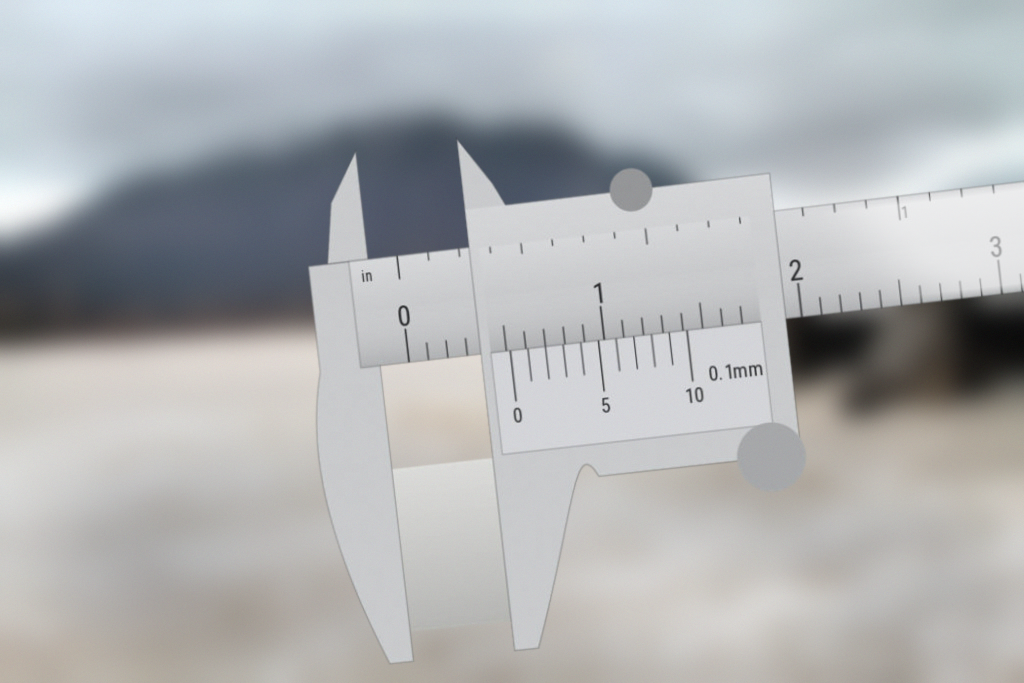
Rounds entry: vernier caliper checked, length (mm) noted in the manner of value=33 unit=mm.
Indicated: value=5.2 unit=mm
